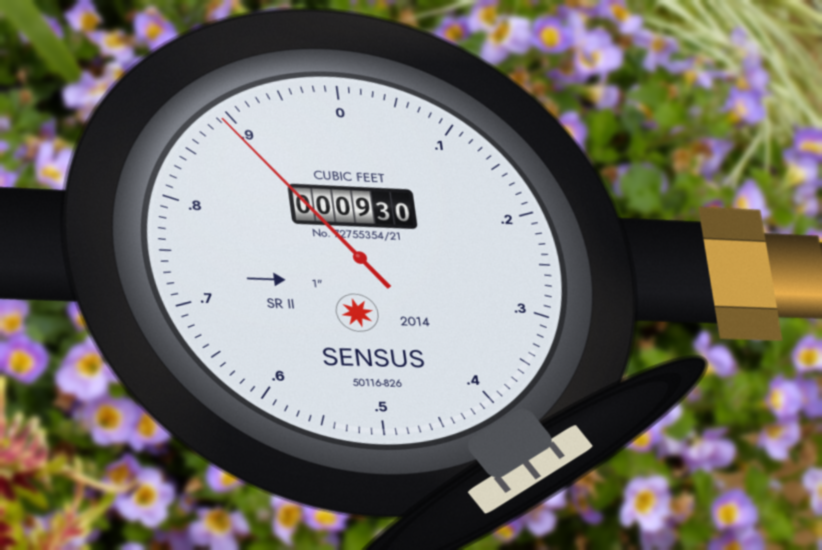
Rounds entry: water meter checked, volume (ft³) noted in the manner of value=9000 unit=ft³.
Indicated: value=929.89 unit=ft³
